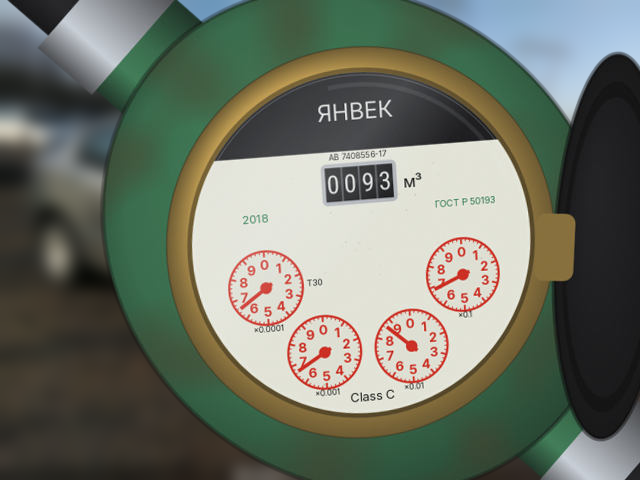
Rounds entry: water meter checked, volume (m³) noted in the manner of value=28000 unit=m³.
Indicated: value=93.6866 unit=m³
